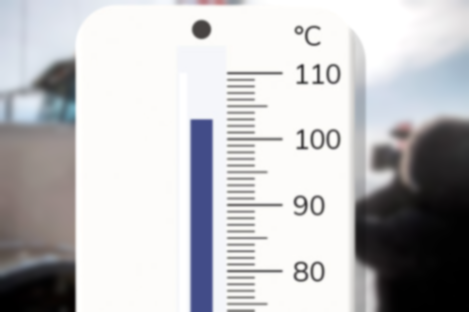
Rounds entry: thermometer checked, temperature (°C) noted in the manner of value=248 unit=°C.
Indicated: value=103 unit=°C
